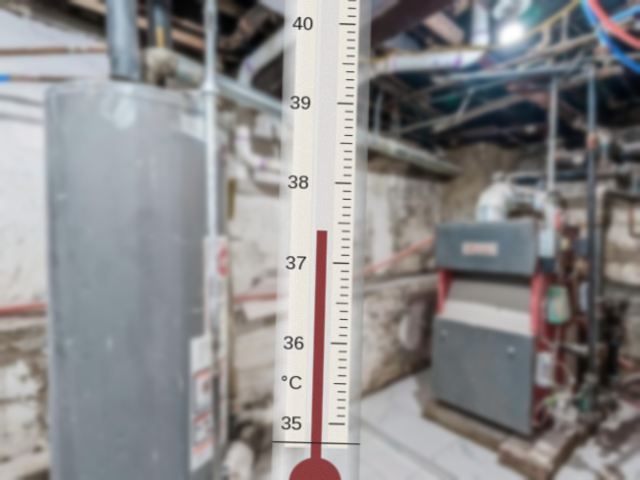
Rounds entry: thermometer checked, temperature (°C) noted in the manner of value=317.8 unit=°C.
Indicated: value=37.4 unit=°C
